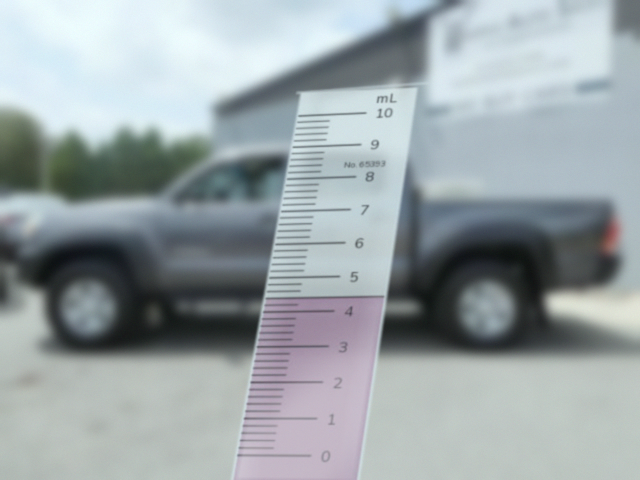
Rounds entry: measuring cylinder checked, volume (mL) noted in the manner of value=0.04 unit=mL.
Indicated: value=4.4 unit=mL
